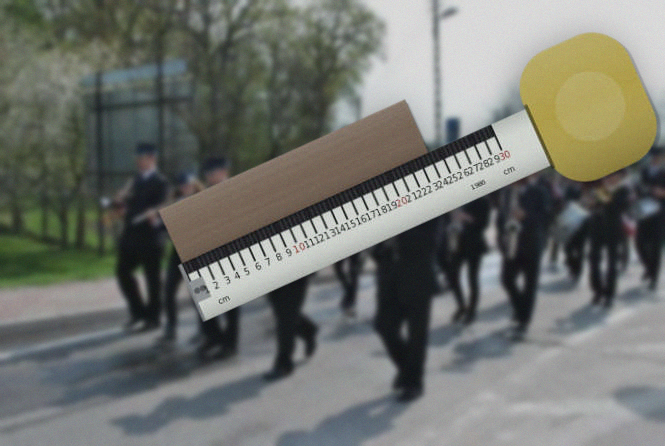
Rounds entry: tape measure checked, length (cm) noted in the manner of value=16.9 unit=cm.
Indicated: value=24 unit=cm
